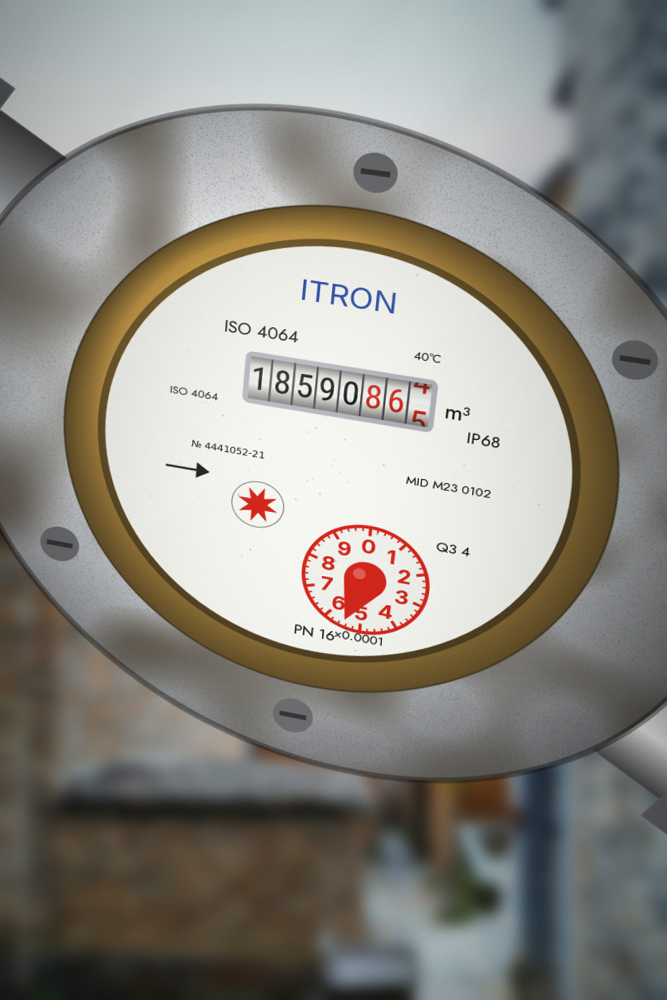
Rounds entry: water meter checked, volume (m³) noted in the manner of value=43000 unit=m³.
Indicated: value=18590.8645 unit=m³
